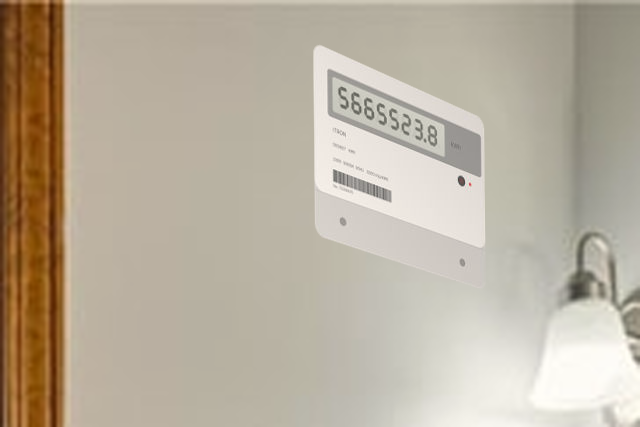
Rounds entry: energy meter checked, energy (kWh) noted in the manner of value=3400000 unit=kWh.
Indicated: value=5665523.8 unit=kWh
